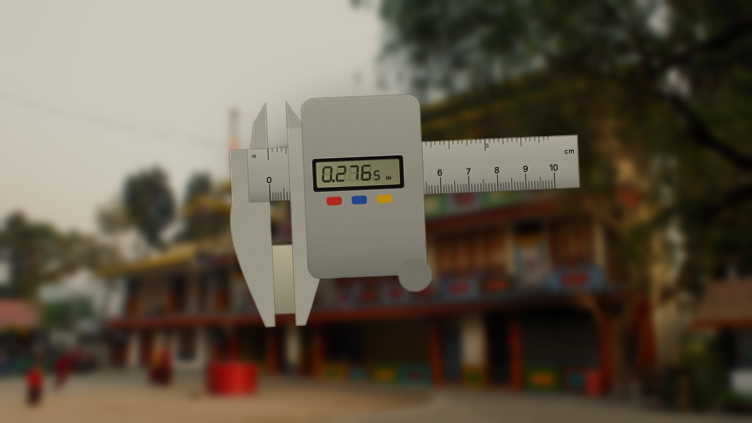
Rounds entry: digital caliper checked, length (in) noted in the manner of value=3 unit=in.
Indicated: value=0.2765 unit=in
